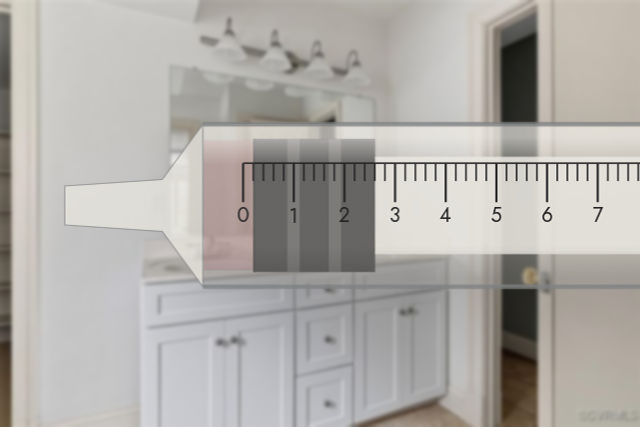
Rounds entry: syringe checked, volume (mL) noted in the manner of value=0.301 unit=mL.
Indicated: value=0.2 unit=mL
